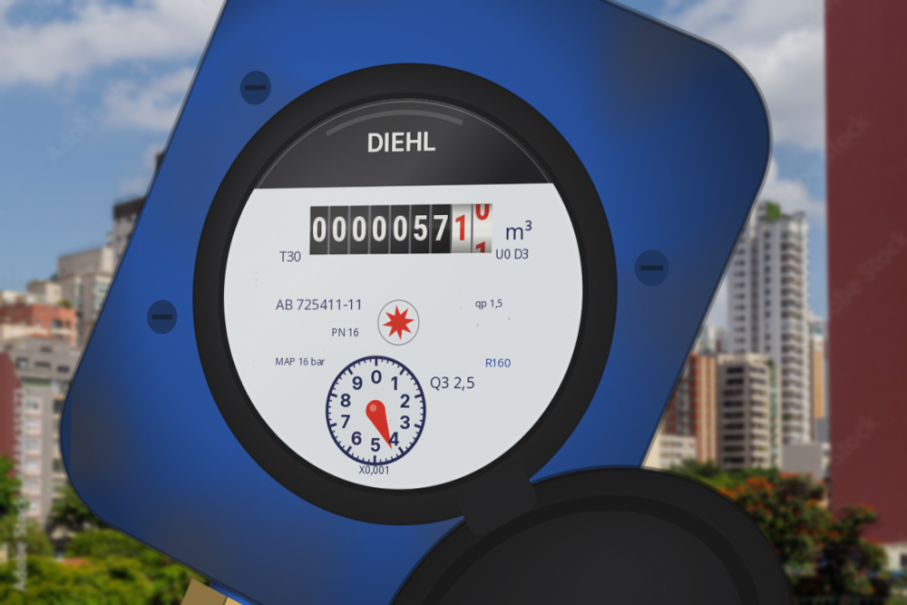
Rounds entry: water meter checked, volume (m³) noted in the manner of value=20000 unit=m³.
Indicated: value=57.104 unit=m³
